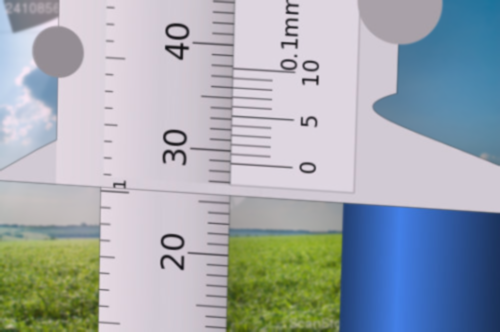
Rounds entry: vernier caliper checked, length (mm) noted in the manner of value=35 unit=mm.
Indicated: value=28.8 unit=mm
